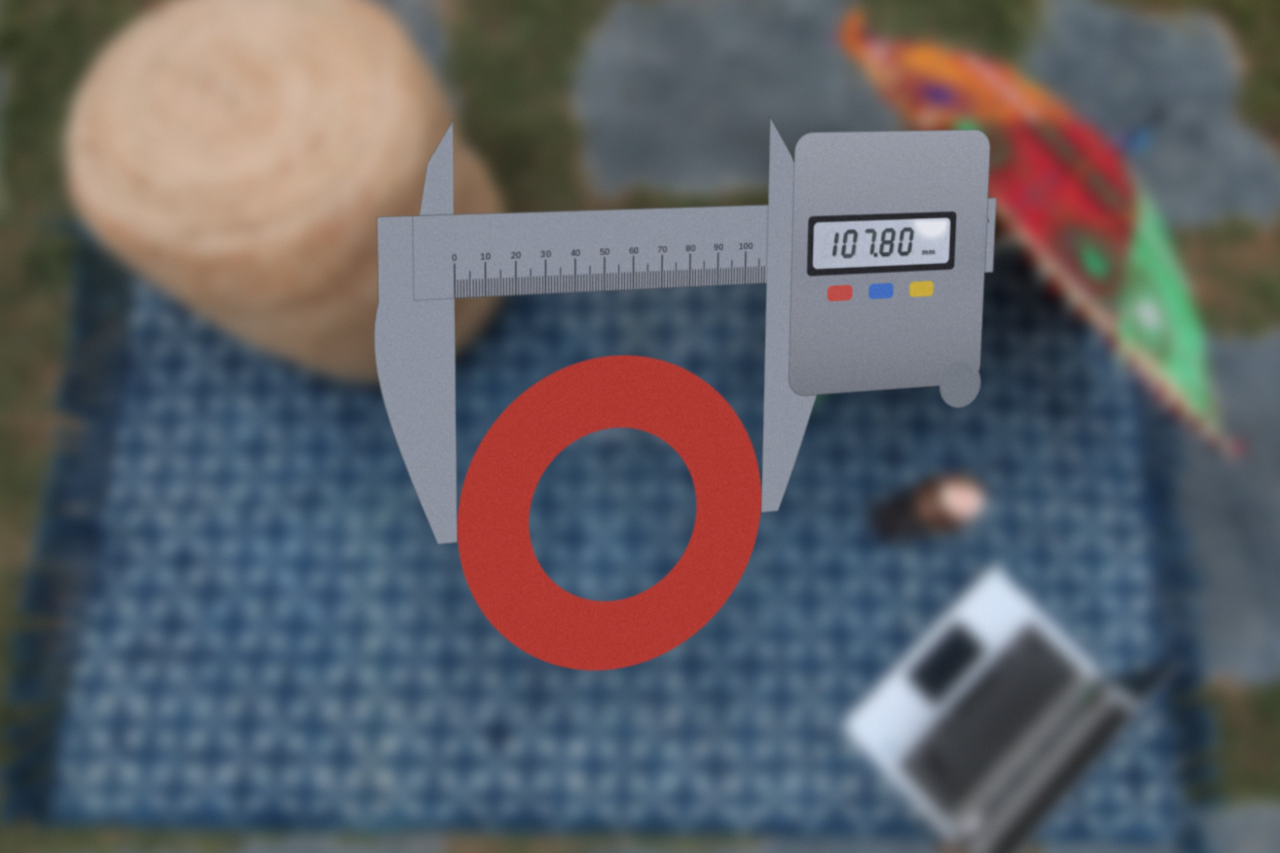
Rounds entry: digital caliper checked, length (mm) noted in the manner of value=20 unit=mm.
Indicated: value=107.80 unit=mm
